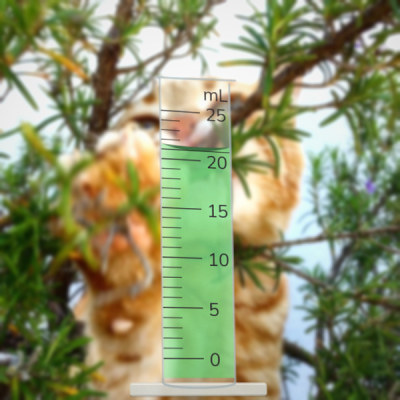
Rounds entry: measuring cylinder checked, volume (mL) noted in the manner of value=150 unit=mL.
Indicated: value=21 unit=mL
